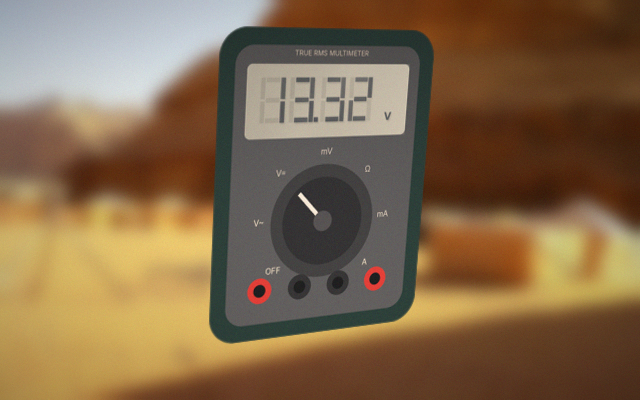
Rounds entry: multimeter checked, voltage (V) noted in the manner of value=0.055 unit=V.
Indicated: value=13.32 unit=V
